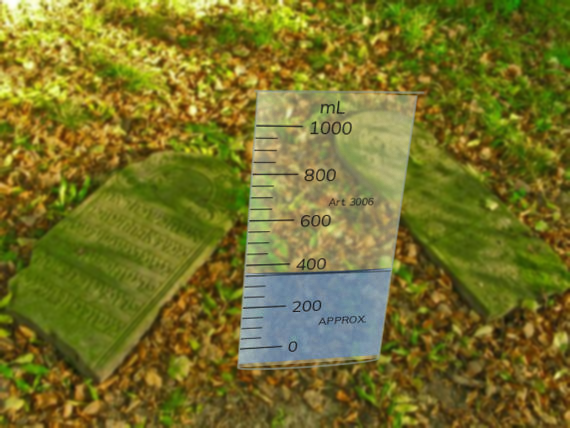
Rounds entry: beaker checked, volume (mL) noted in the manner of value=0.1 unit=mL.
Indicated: value=350 unit=mL
